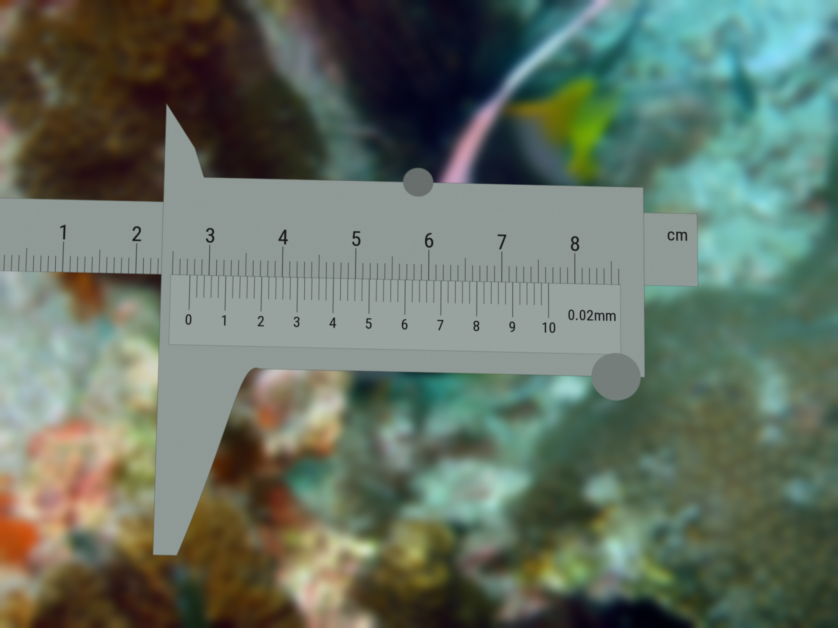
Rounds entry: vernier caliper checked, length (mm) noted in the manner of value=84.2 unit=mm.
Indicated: value=27.4 unit=mm
